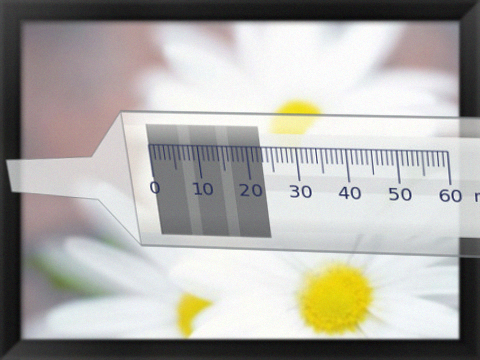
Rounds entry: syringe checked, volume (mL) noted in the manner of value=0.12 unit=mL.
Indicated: value=0 unit=mL
